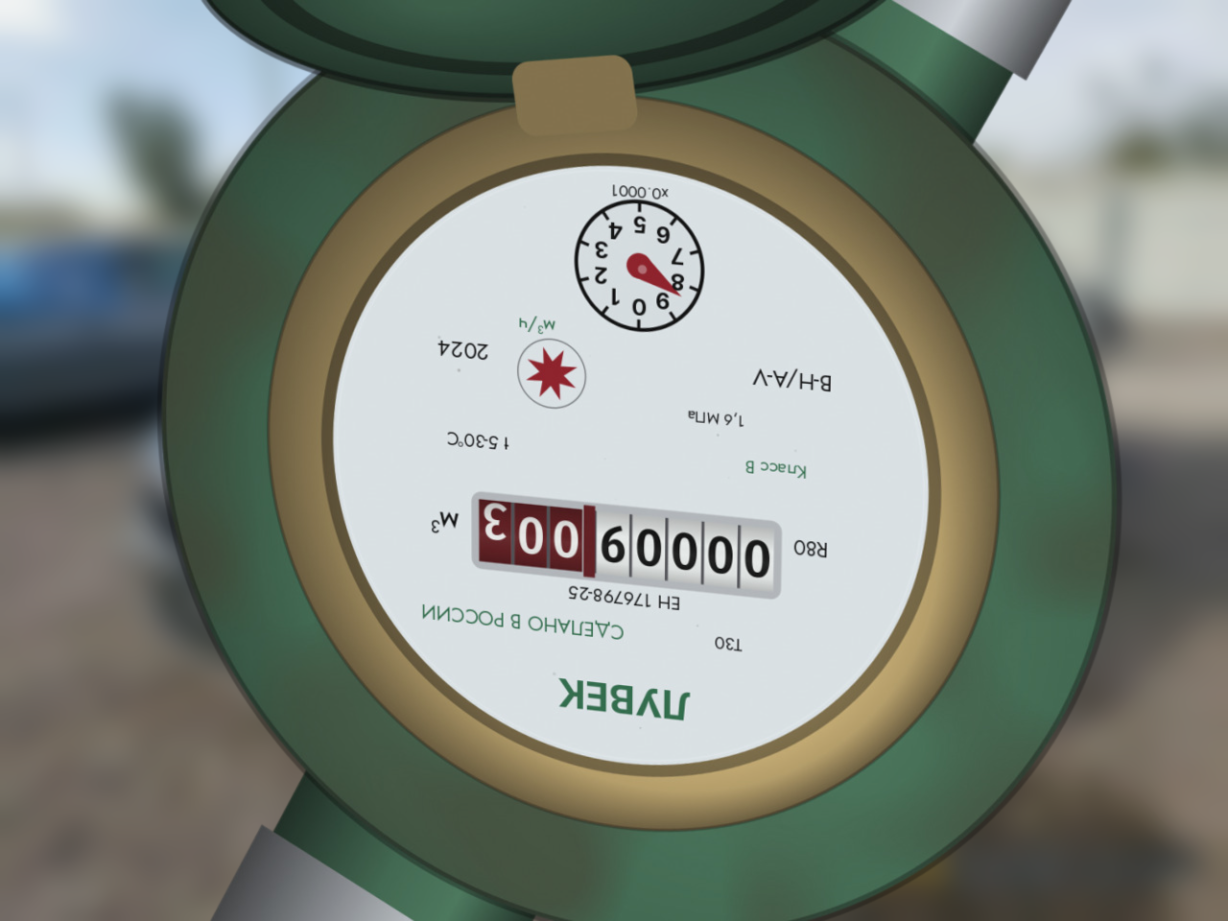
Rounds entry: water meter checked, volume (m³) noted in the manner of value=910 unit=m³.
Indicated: value=9.0028 unit=m³
